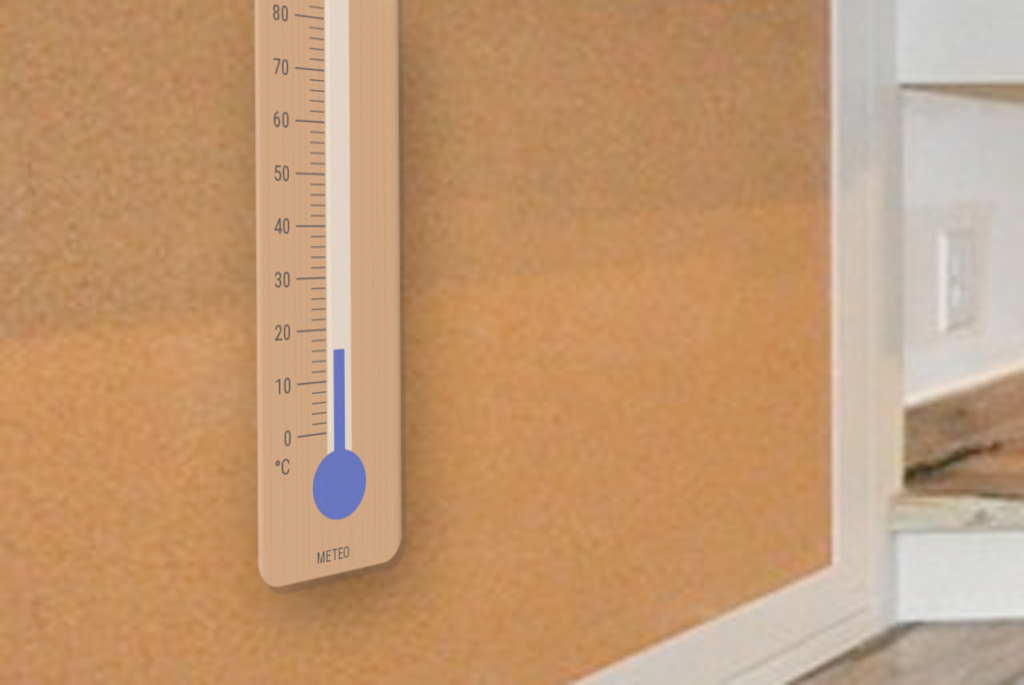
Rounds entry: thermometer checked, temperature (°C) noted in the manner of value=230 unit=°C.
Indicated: value=16 unit=°C
